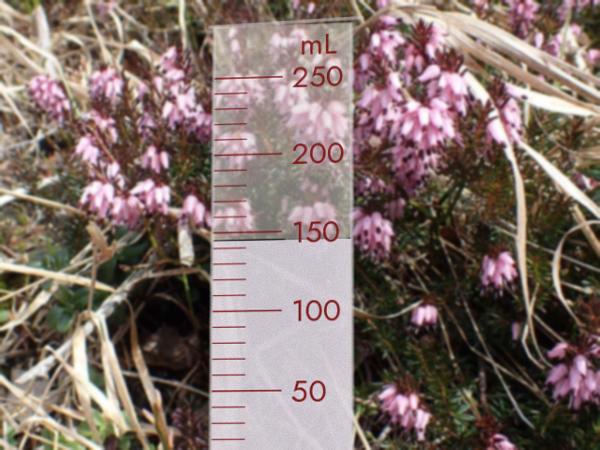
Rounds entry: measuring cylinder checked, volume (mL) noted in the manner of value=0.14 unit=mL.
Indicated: value=145 unit=mL
